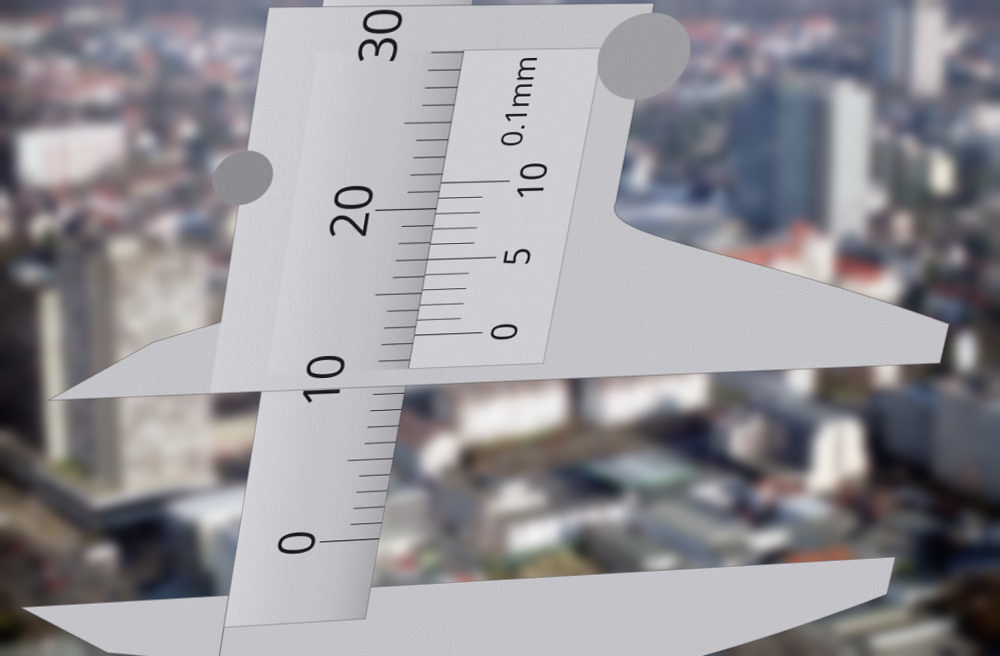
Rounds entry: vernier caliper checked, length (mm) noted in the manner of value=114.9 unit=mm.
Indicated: value=12.5 unit=mm
